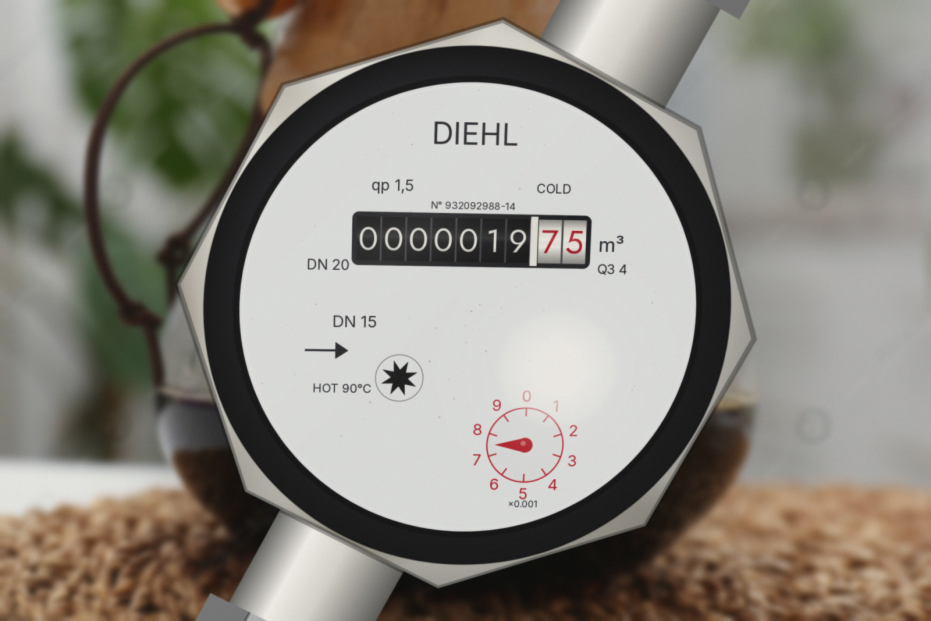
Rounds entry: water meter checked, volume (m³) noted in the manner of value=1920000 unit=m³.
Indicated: value=19.757 unit=m³
